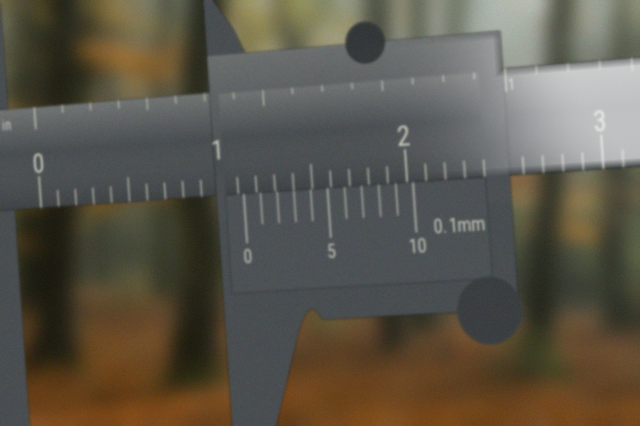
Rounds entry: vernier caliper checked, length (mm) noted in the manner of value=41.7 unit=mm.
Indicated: value=11.3 unit=mm
